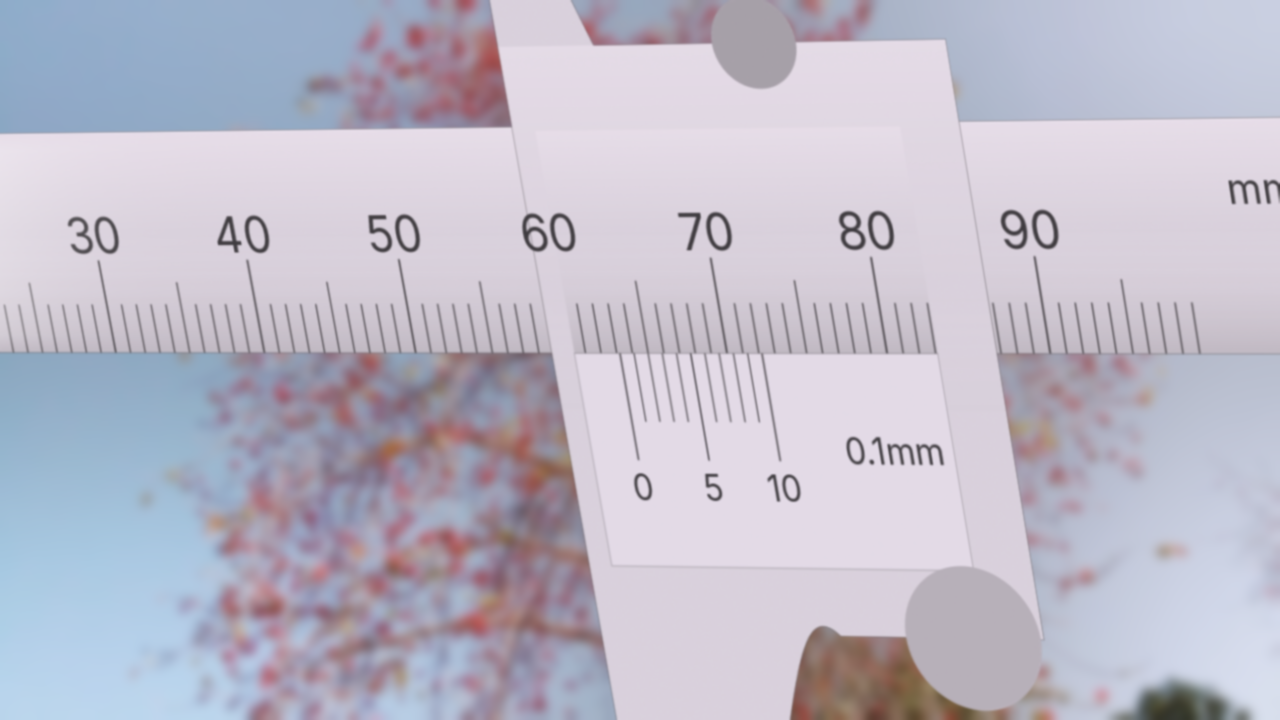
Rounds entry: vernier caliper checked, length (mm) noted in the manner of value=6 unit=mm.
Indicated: value=63.2 unit=mm
